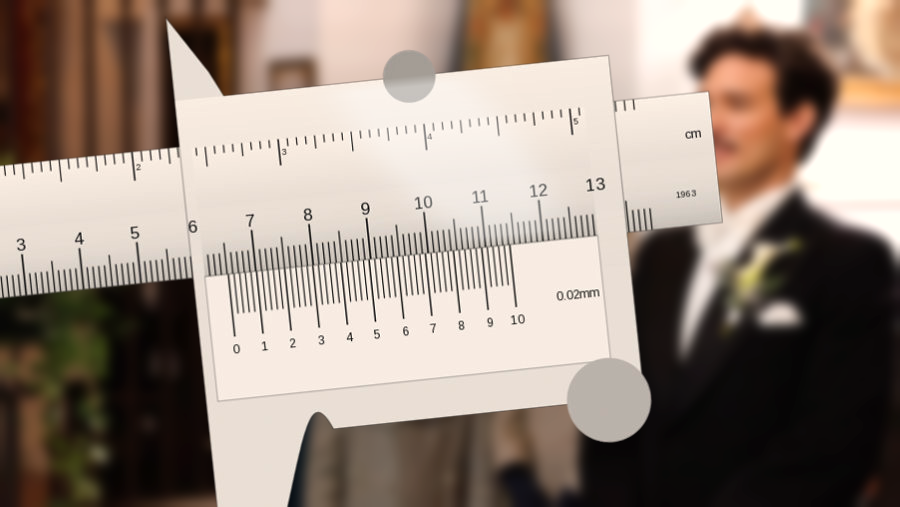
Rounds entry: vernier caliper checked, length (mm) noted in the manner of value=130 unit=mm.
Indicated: value=65.2 unit=mm
